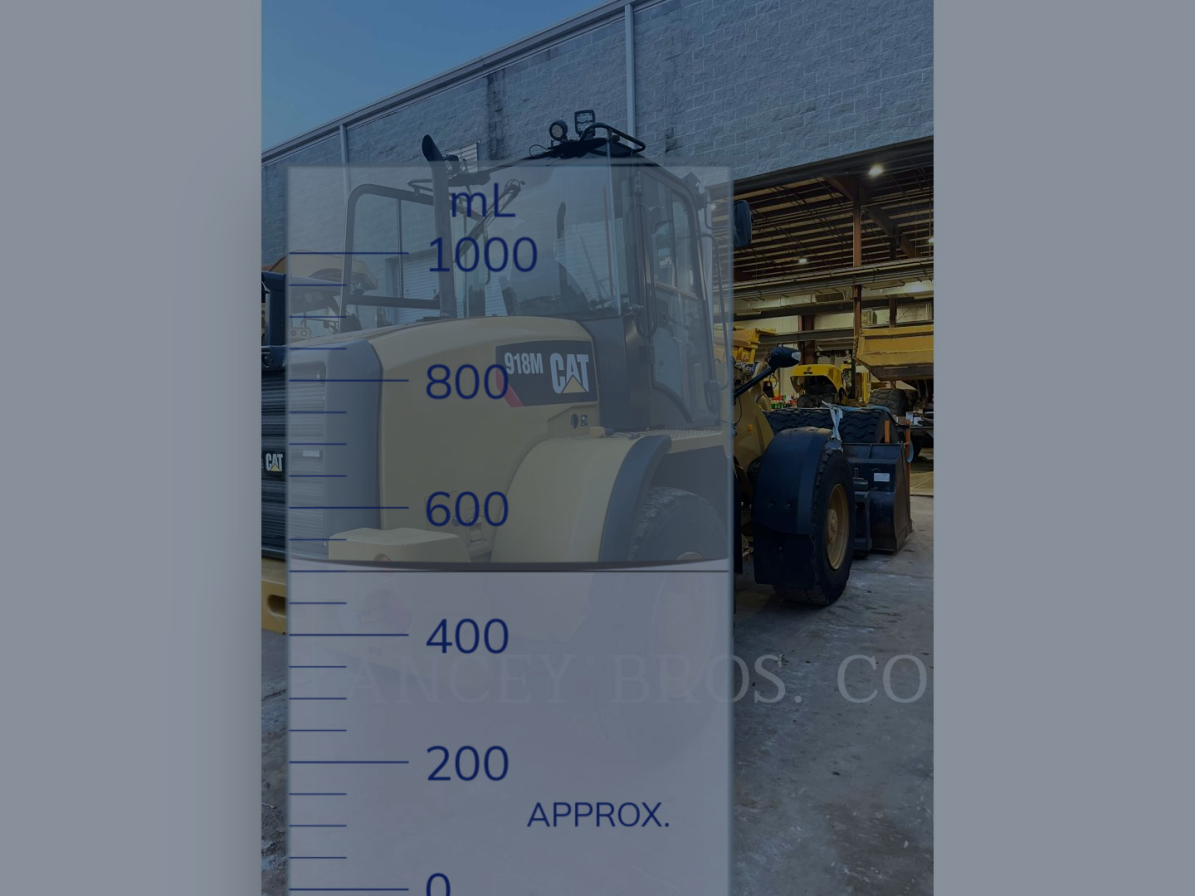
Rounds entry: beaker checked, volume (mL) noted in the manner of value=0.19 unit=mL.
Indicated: value=500 unit=mL
